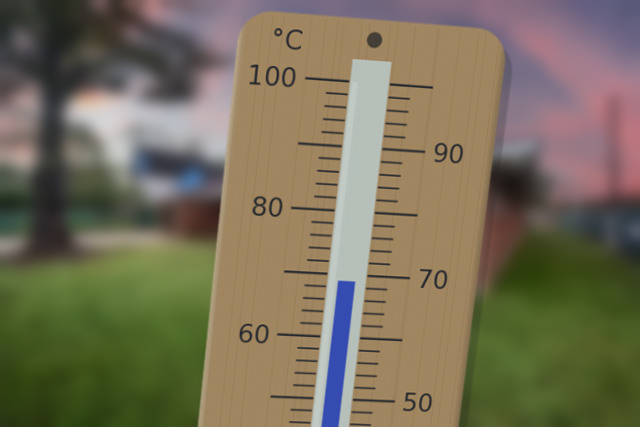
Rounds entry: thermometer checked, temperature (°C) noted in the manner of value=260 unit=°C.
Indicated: value=69 unit=°C
